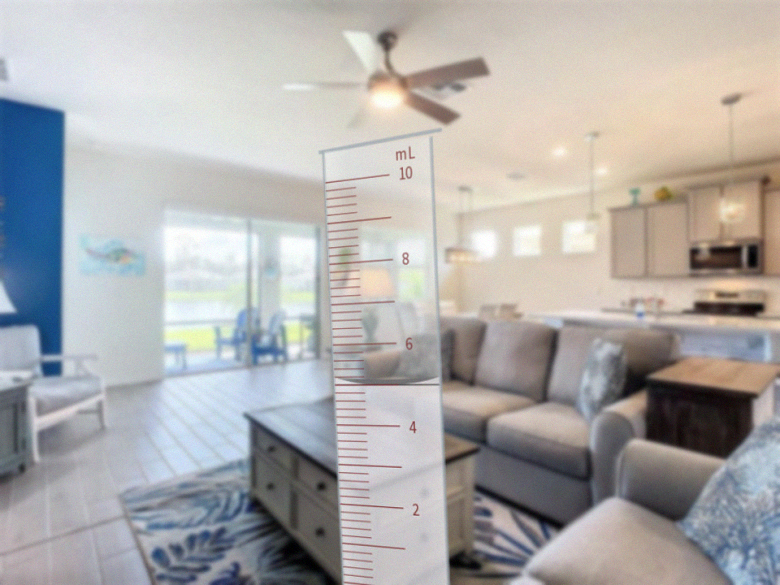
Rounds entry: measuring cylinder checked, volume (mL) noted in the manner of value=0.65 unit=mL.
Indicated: value=5 unit=mL
